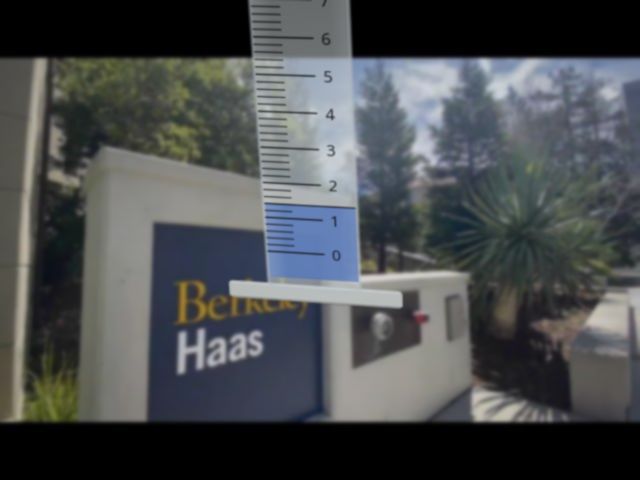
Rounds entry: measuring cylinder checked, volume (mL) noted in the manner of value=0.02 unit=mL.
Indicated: value=1.4 unit=mL
